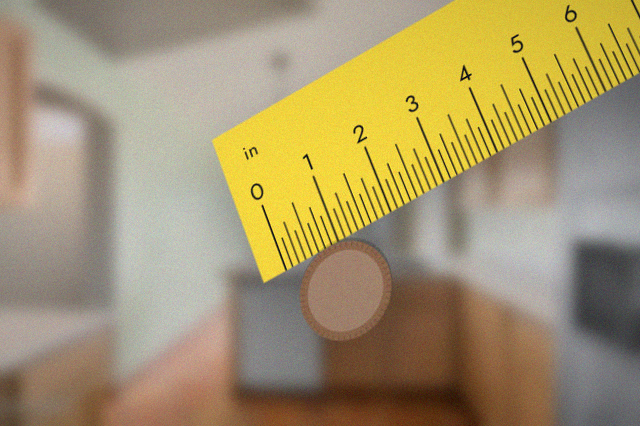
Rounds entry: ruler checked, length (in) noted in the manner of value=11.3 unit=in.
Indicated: value=1.625 unit=in
